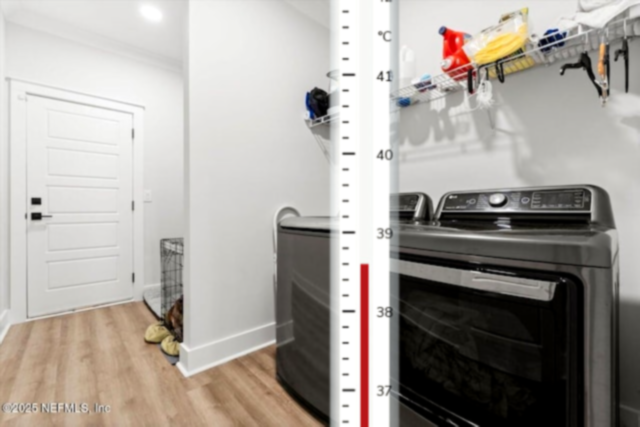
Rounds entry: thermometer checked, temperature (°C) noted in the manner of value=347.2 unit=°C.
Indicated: value=38.6 unit=°C
